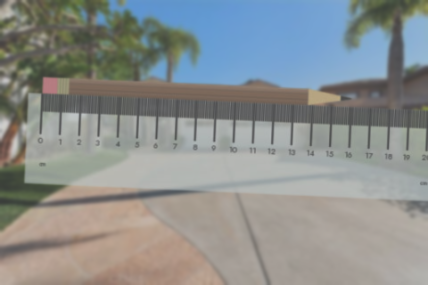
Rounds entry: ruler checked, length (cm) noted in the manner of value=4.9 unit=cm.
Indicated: value=16 unit=cm
